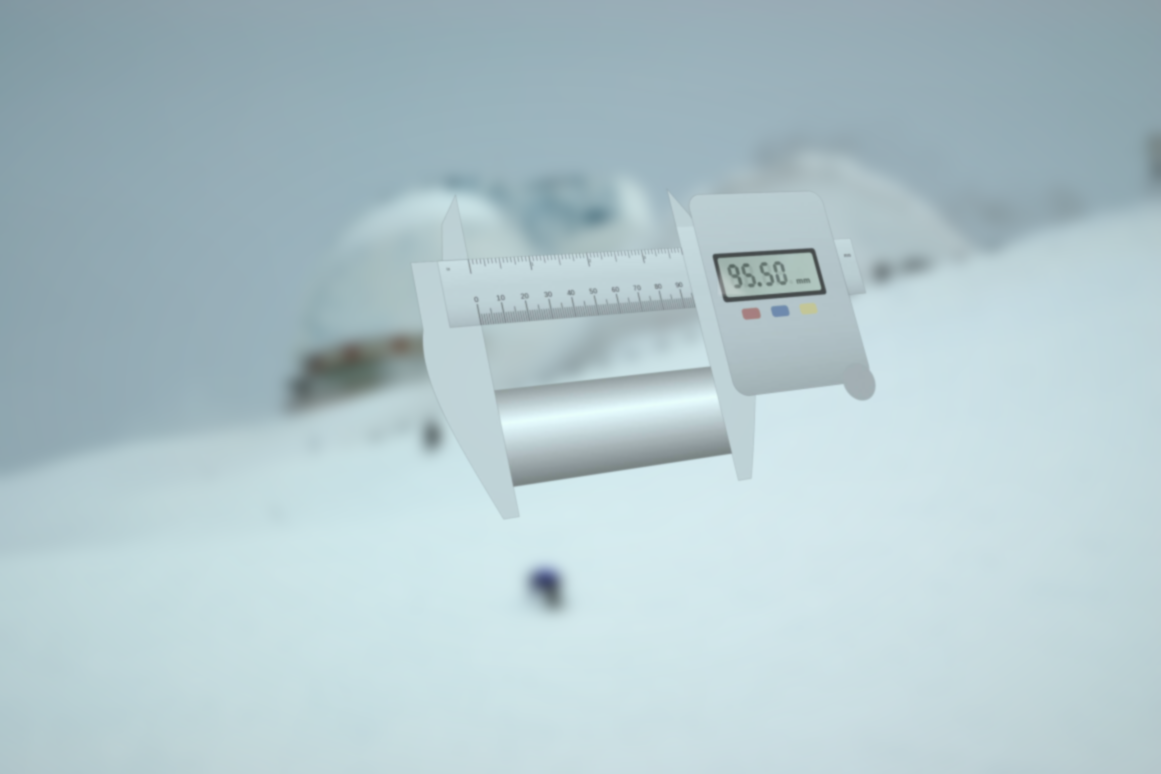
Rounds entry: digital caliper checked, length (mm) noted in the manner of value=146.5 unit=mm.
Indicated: value=95.50 unit=mm
